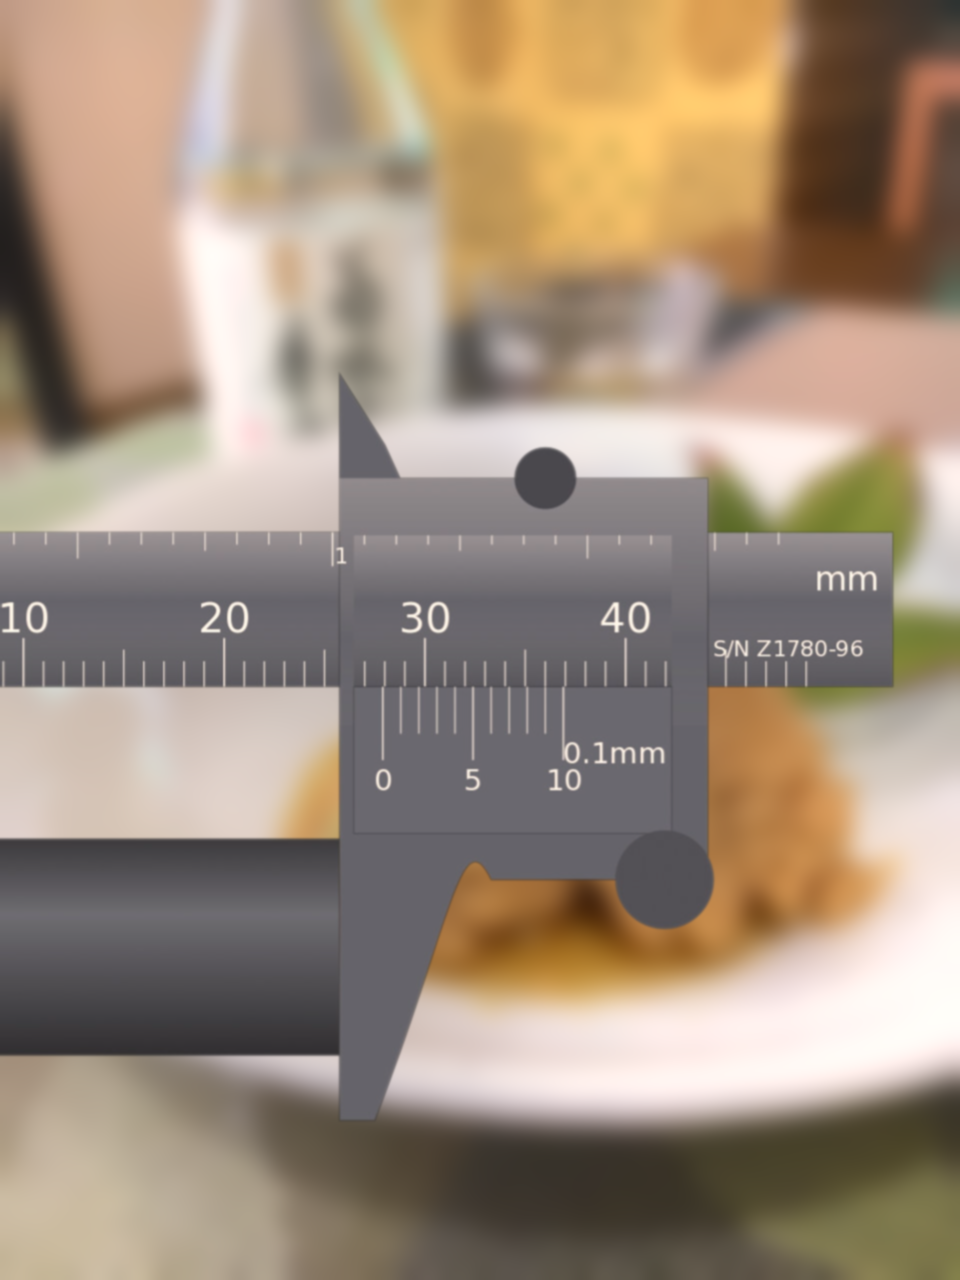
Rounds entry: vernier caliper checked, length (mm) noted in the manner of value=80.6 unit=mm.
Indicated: value=27.9 unit=mm
